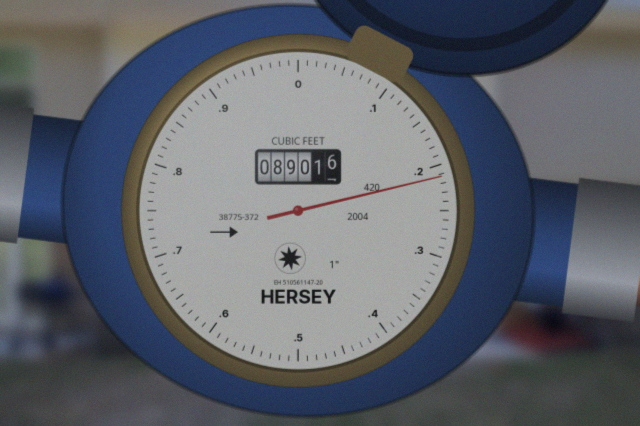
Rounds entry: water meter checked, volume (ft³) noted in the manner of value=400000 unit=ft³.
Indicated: value=89016.21 unit=ft³
